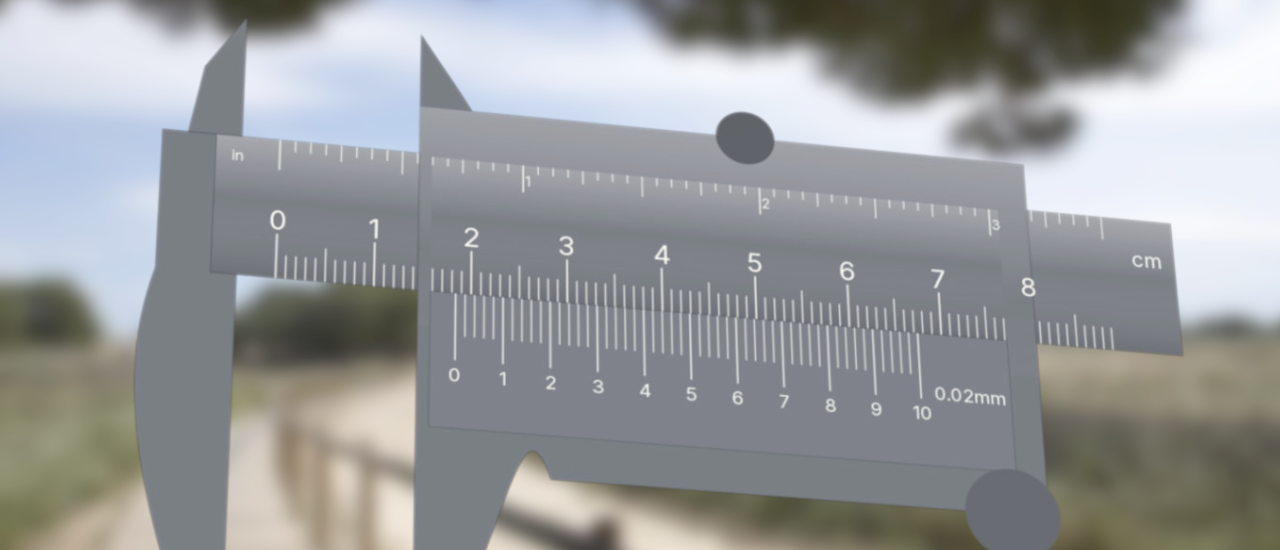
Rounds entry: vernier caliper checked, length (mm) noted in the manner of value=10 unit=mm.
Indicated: value=18.4 unit=mm
